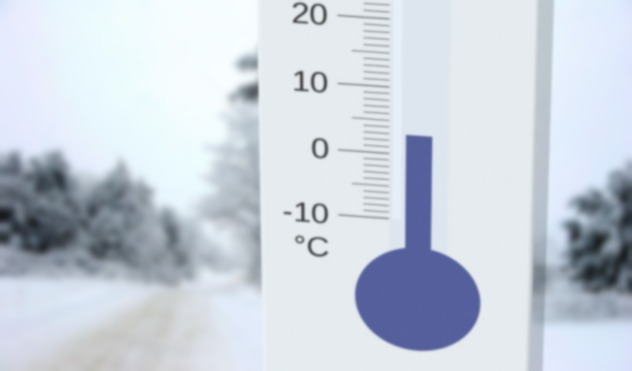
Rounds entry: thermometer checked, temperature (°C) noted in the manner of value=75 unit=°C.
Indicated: value=3 unit=°C
